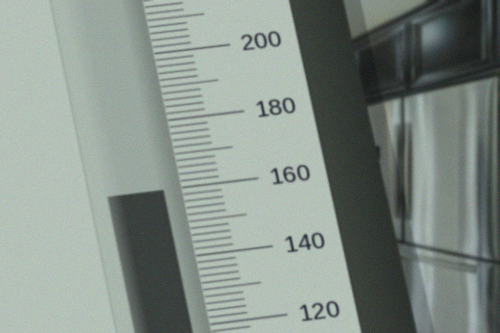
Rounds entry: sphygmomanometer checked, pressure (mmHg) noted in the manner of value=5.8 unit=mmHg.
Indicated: value=160 unit=mmHg
